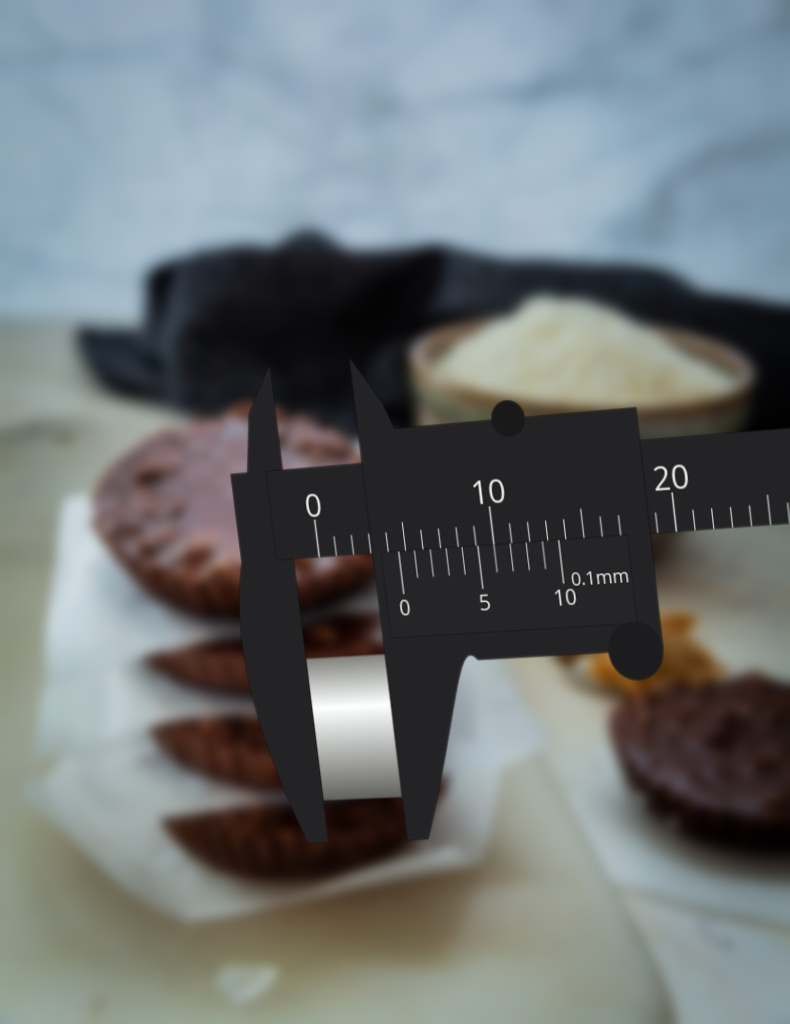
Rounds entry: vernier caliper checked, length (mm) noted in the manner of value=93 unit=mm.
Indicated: value=4.6 unit=mm
